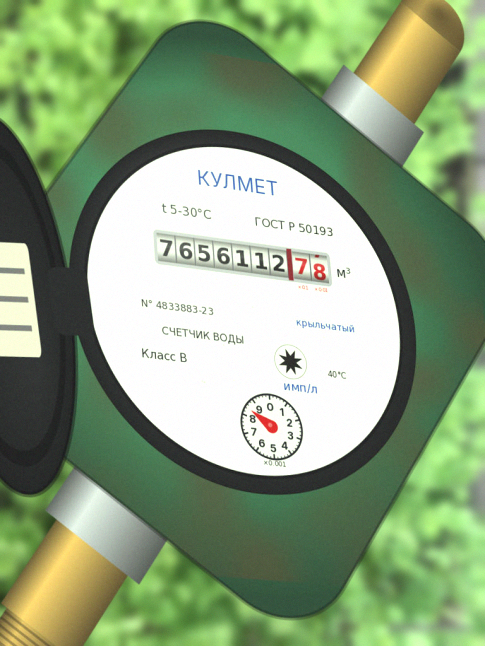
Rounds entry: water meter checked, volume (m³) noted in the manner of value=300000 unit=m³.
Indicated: value=7656112.778 unit=m³
